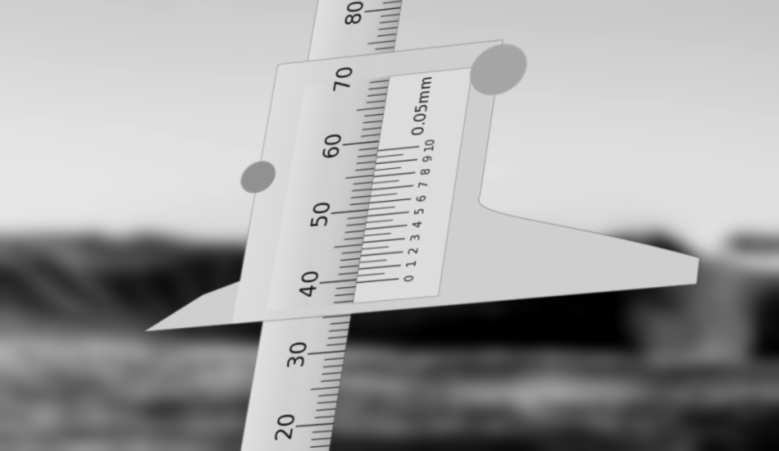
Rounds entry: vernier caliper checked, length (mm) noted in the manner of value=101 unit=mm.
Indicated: value=39.6 unit=mm
